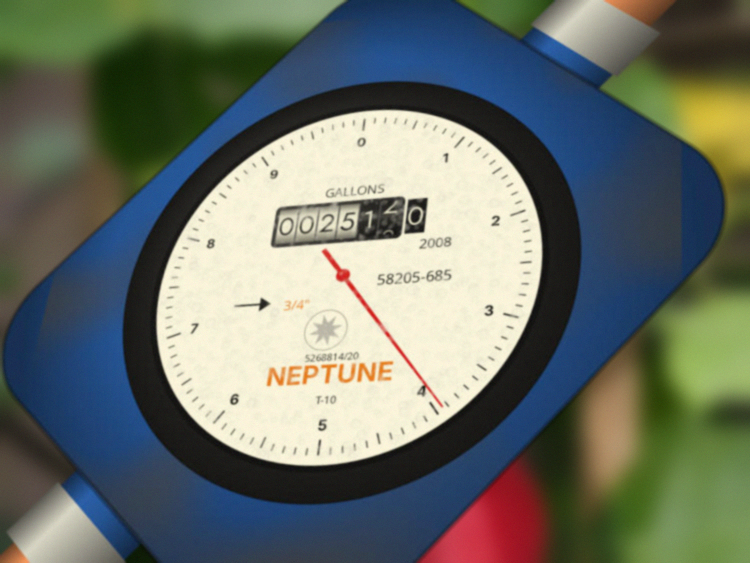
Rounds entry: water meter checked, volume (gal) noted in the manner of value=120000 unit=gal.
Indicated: value=25123.9 unit=gal
